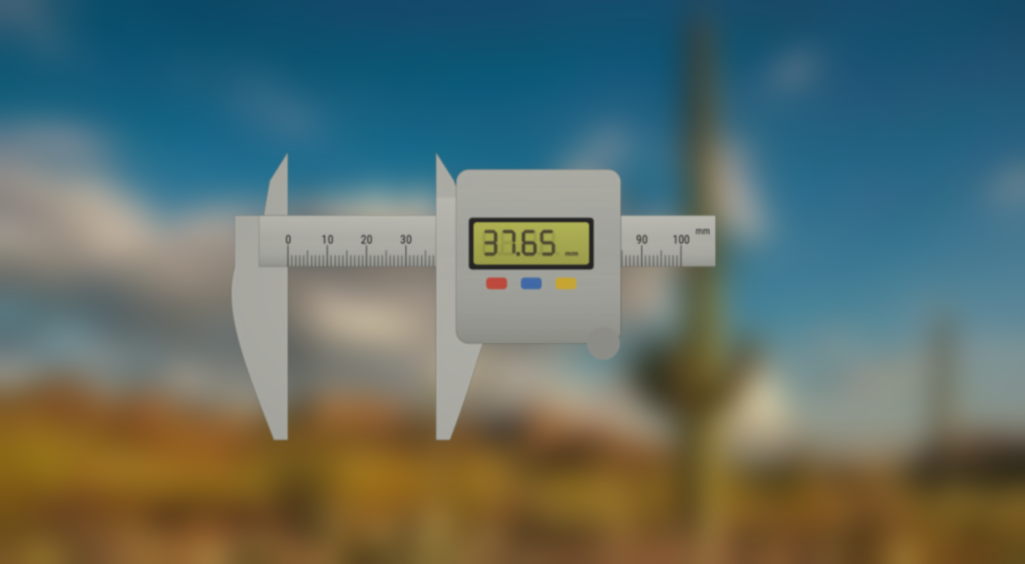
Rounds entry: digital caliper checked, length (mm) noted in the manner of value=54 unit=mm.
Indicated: value=37.65 unit=mm
